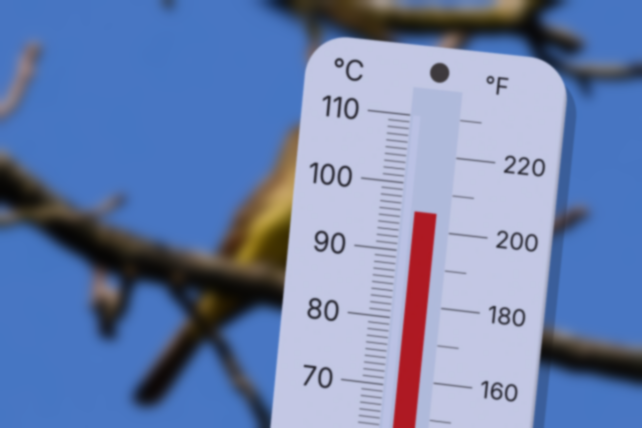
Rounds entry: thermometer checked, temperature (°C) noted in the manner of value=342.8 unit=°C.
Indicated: value=96 unit=°C
